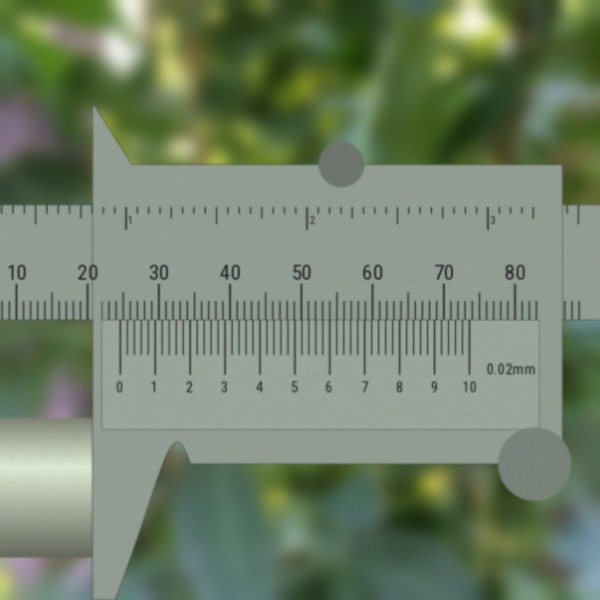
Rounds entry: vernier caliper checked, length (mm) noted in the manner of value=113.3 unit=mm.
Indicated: value=24.6 unit=mm
